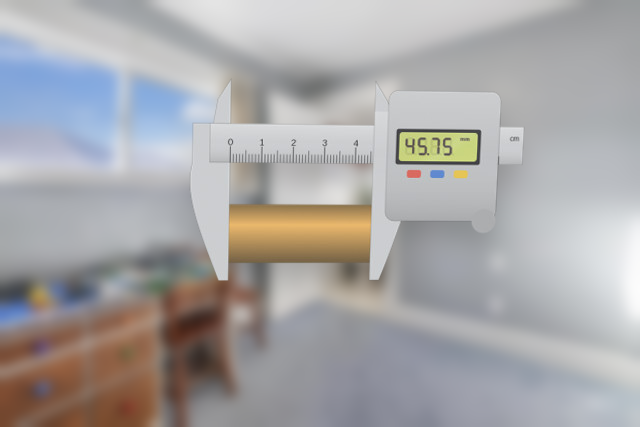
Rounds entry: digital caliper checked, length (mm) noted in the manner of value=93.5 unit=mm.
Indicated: value=45.75 unit=mm
